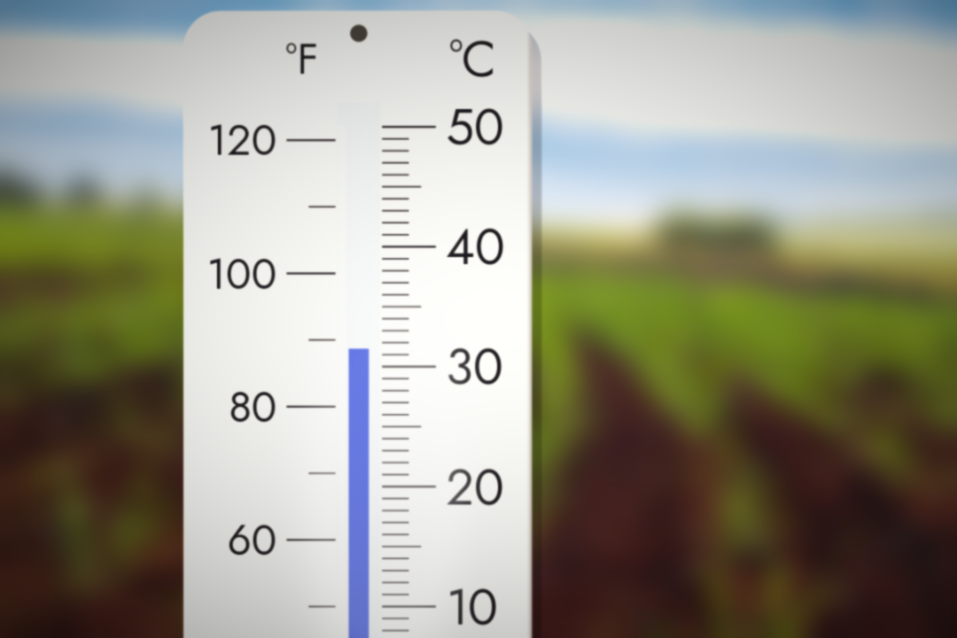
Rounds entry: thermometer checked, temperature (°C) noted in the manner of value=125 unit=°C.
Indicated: value=31.5 unit=°C
